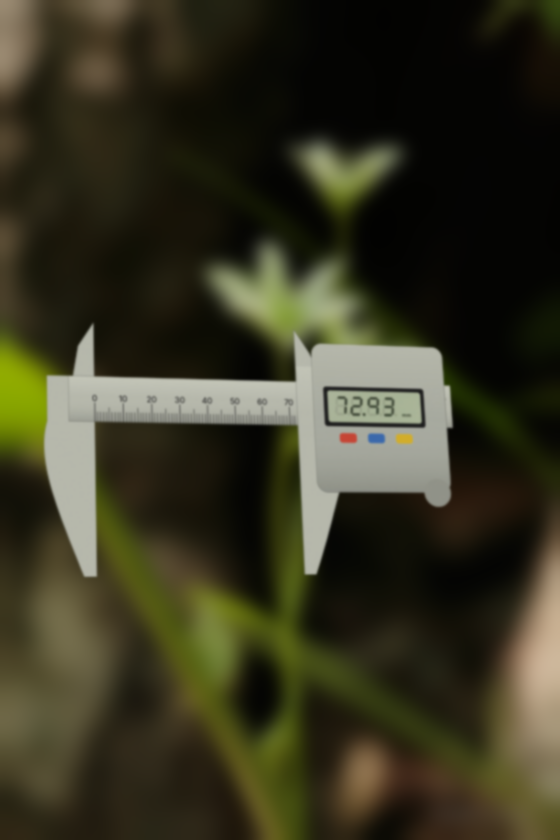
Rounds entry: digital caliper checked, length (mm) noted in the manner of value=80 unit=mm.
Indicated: value=72.93 unit=mm
